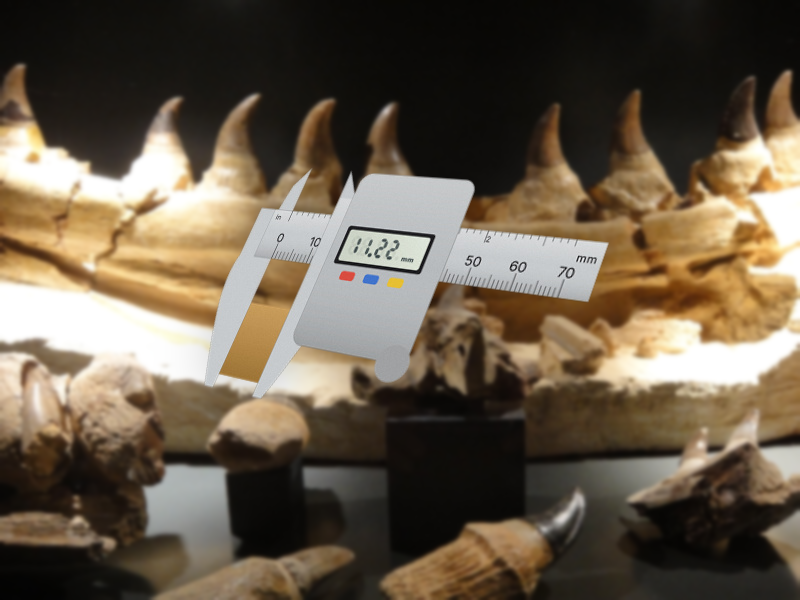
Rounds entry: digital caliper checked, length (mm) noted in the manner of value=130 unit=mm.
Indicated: value=11.22 unit=mm
